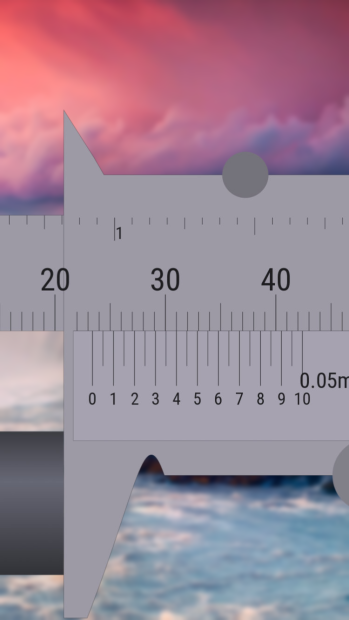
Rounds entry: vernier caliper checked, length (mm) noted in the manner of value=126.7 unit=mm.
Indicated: value=23.4 unit=mm
